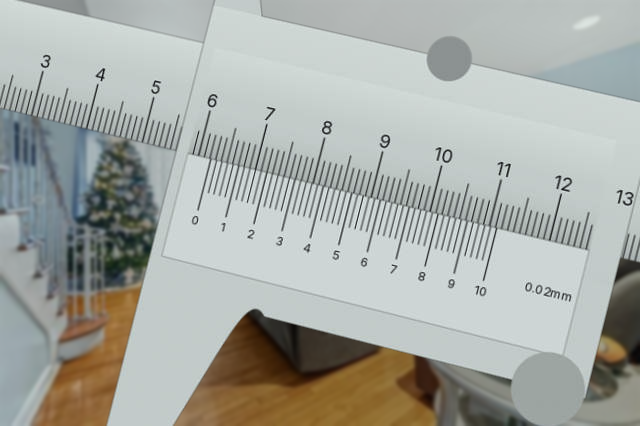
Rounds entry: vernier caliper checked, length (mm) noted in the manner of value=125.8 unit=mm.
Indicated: value=62.2 unit=mm
